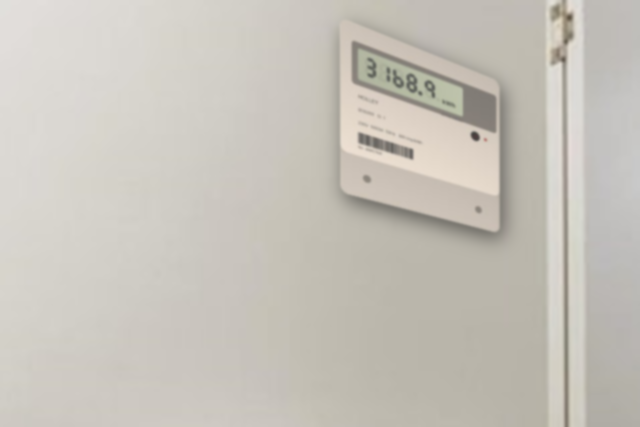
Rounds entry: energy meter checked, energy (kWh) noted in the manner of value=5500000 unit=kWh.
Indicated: value=3168.9 unit=kWh
